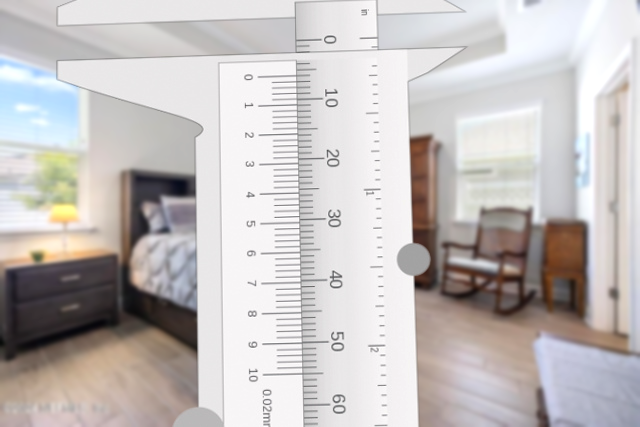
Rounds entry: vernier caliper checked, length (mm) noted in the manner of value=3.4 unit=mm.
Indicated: value=6.0 unit=mm
